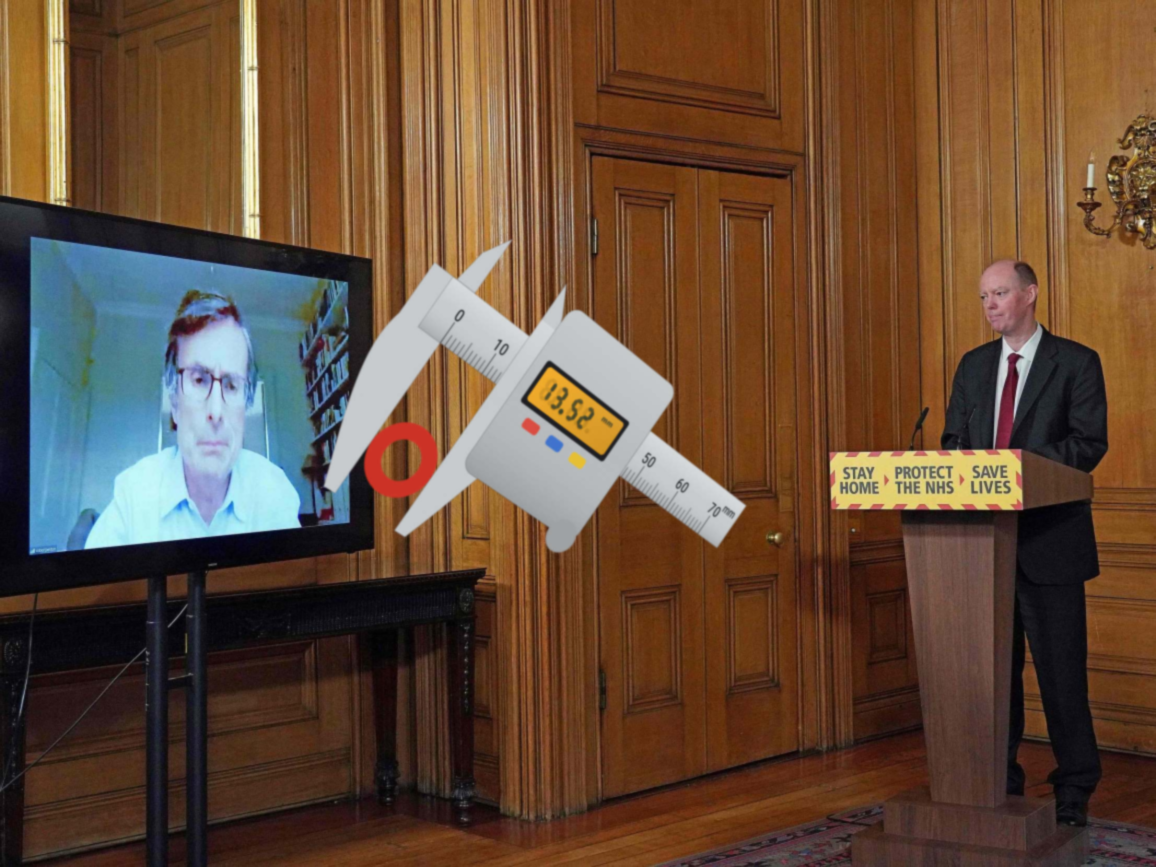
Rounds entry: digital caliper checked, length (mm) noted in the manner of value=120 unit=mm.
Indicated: value=13.52 unit=mm
